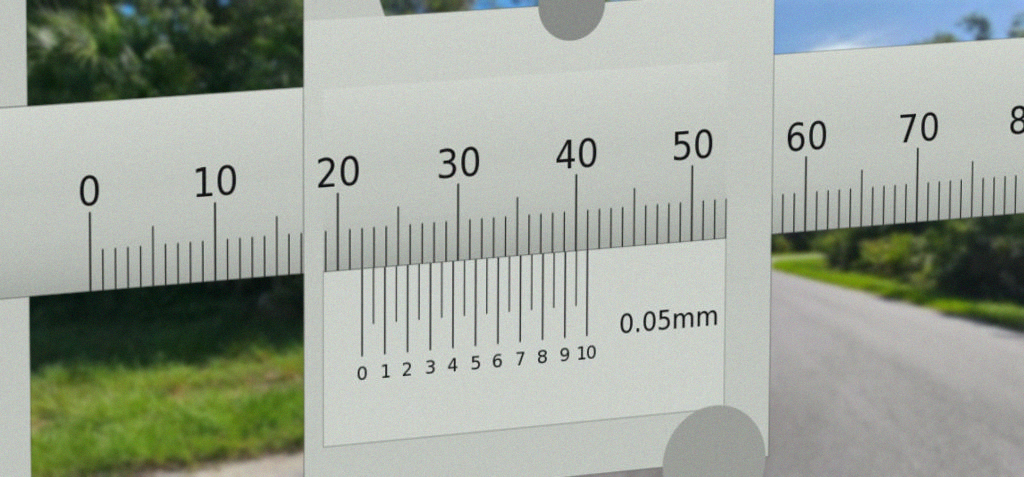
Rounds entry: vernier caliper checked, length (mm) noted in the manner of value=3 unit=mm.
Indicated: value=22.0 unit=mm
